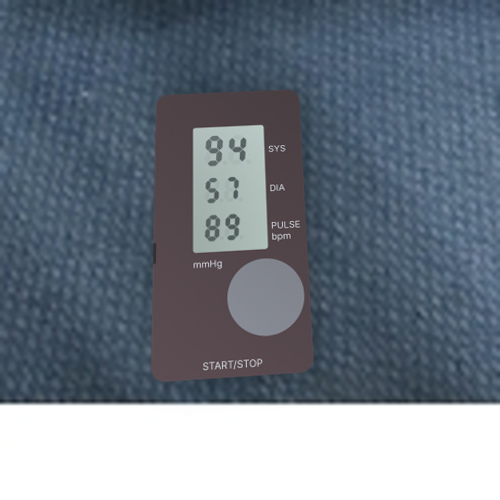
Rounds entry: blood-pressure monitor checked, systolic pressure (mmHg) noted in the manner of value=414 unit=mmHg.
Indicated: value=94 unit=mmHg
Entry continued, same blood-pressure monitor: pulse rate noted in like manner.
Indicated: value=89 unit=bpm
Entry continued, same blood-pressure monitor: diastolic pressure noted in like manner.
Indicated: value=57 unit=mmHg
